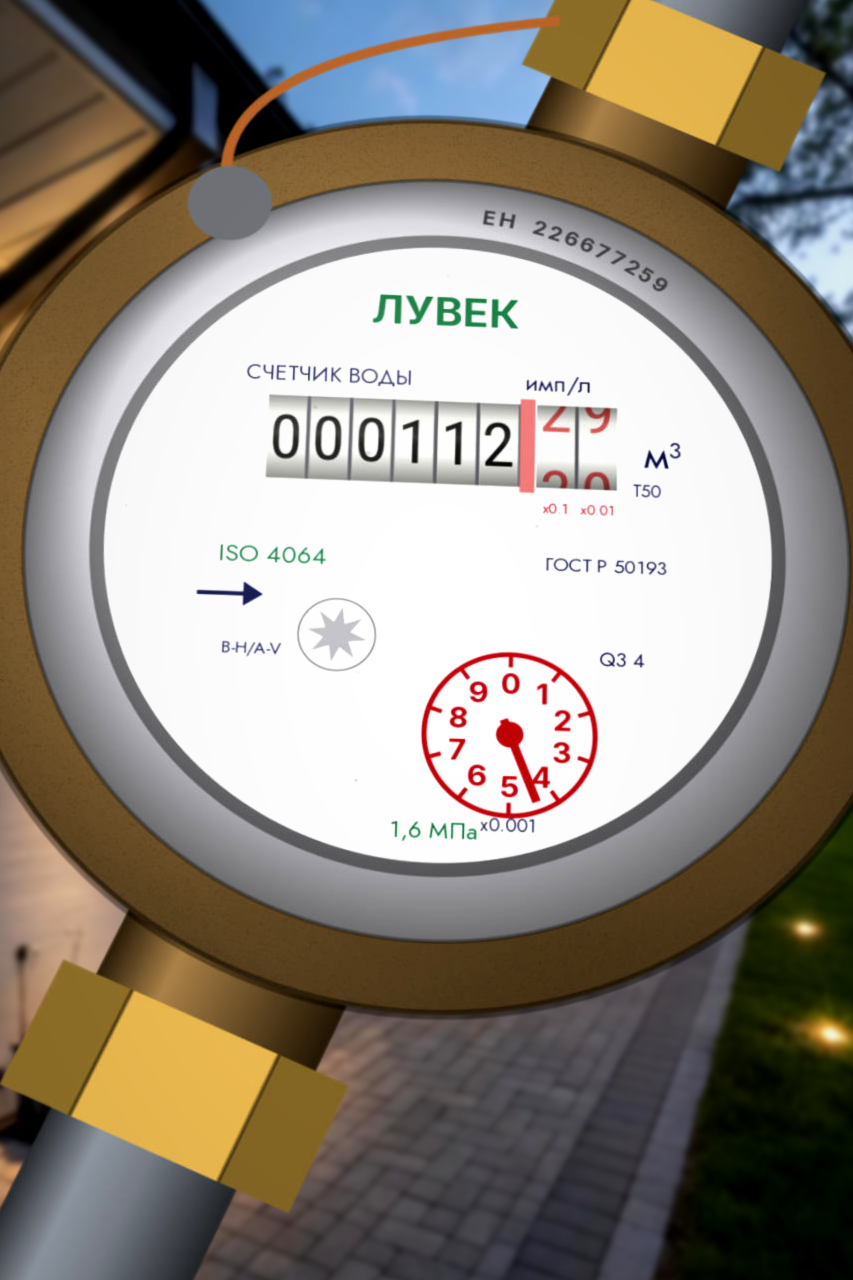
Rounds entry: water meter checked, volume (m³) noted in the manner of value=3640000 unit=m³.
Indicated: value=112.294 unit=m³
